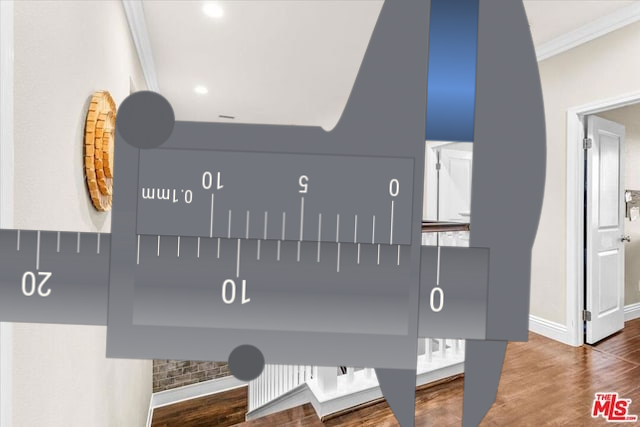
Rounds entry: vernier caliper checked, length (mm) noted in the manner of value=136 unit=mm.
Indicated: value=2.4 unit=mm
